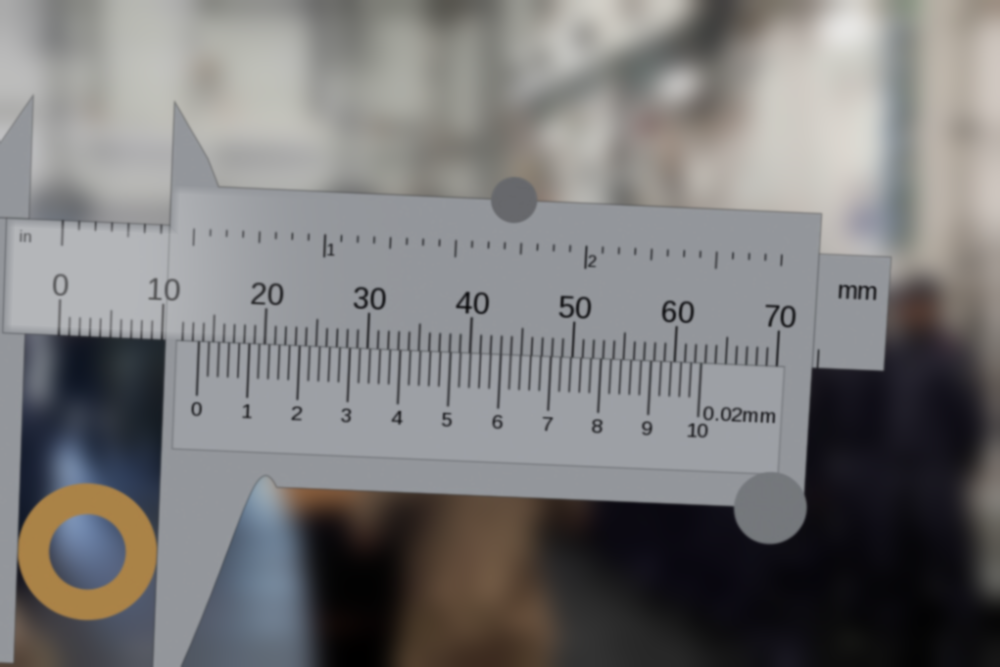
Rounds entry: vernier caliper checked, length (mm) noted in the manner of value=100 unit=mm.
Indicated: value=13.6 unit=mm
